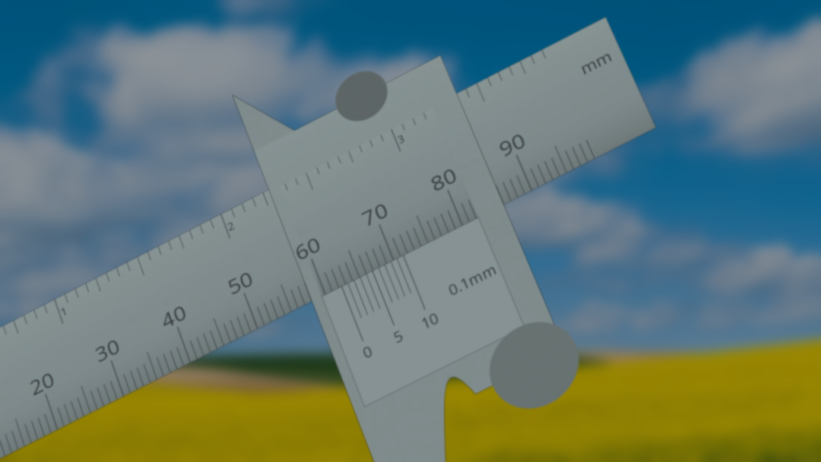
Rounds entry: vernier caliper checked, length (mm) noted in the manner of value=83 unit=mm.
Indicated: value=62.4 unit=mm
